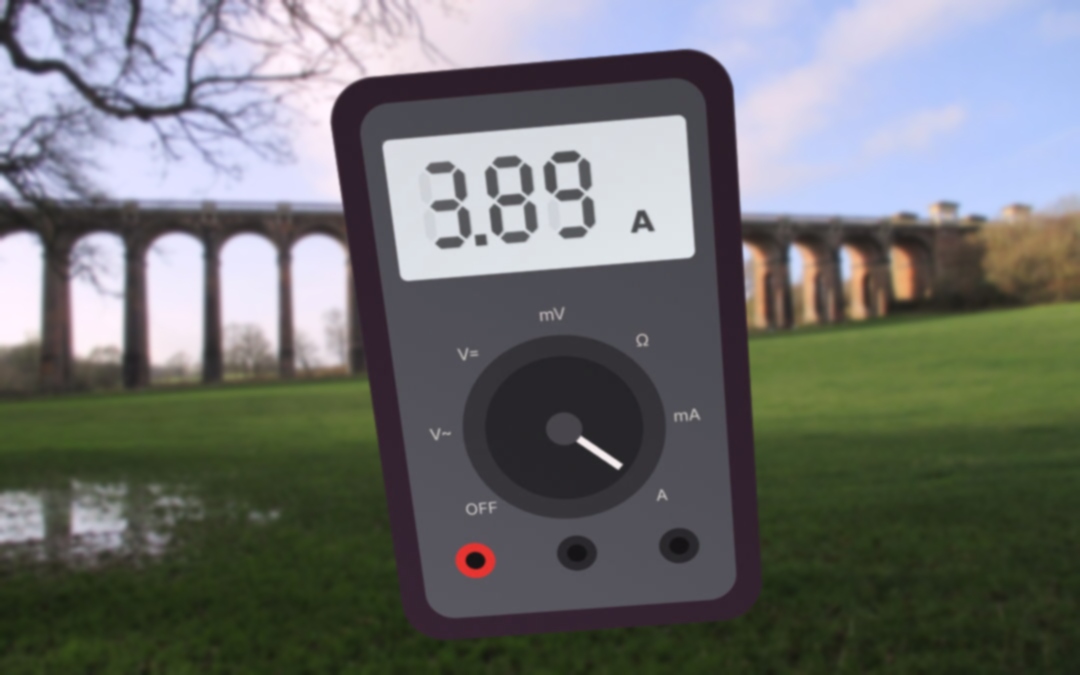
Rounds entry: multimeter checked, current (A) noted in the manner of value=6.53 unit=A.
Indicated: value=3.89 unit=A
